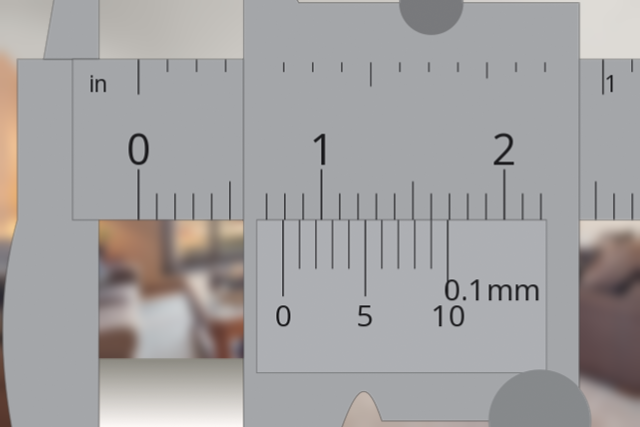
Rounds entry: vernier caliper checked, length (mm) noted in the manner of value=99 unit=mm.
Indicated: value=7.9 unit=mm
